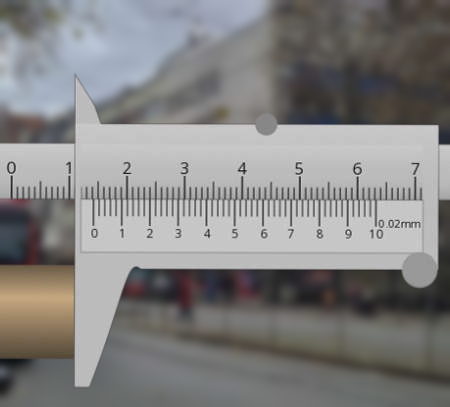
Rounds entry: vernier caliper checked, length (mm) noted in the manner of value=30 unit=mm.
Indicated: value=14.2 unit=mm
